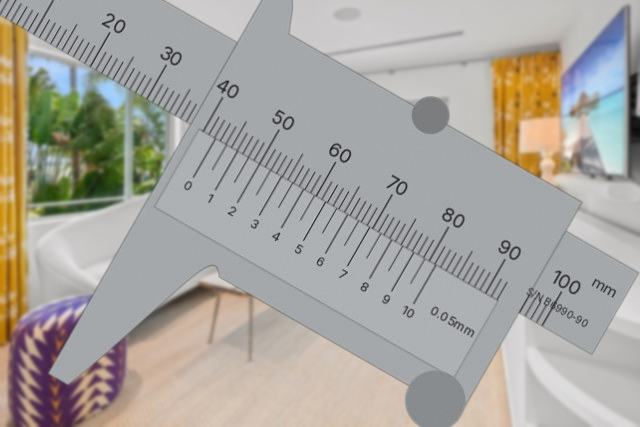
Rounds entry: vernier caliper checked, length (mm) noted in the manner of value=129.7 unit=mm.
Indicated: value=42.2 unit=mm
